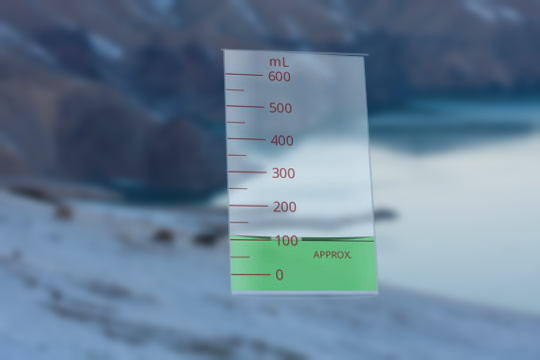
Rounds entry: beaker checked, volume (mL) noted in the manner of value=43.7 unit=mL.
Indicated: value=100 unit=mL
